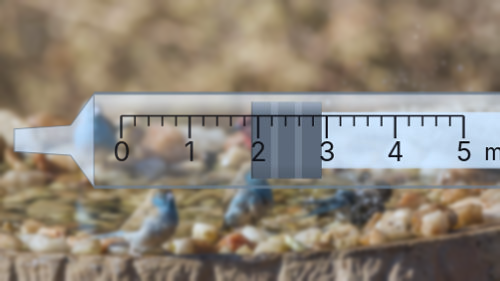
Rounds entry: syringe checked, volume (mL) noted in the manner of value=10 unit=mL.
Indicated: value=1.9 unit=mL
